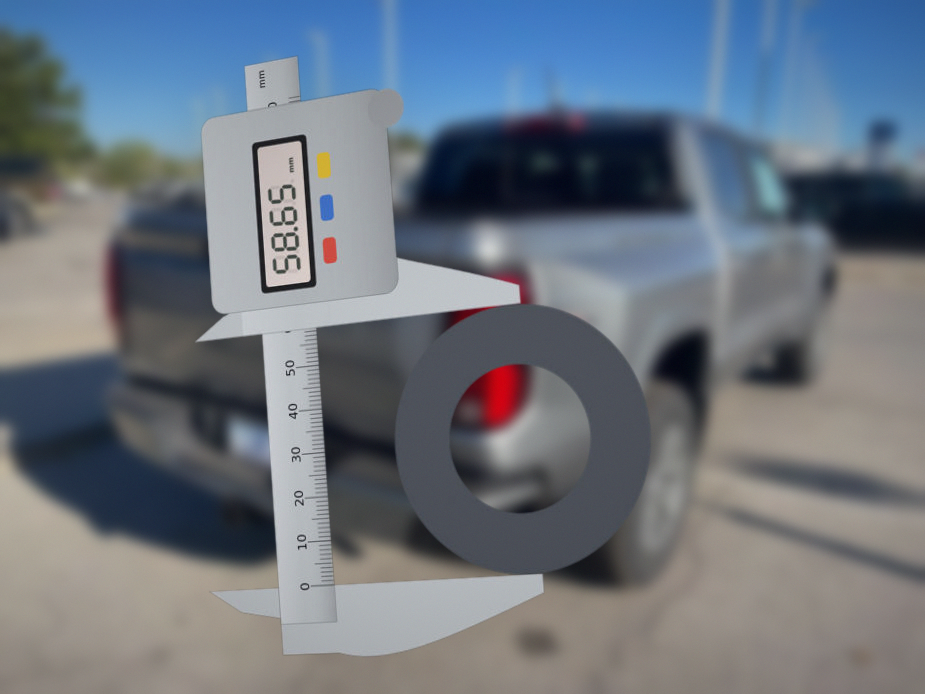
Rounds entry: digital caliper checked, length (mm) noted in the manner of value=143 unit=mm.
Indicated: value=58.65 unit=mm
